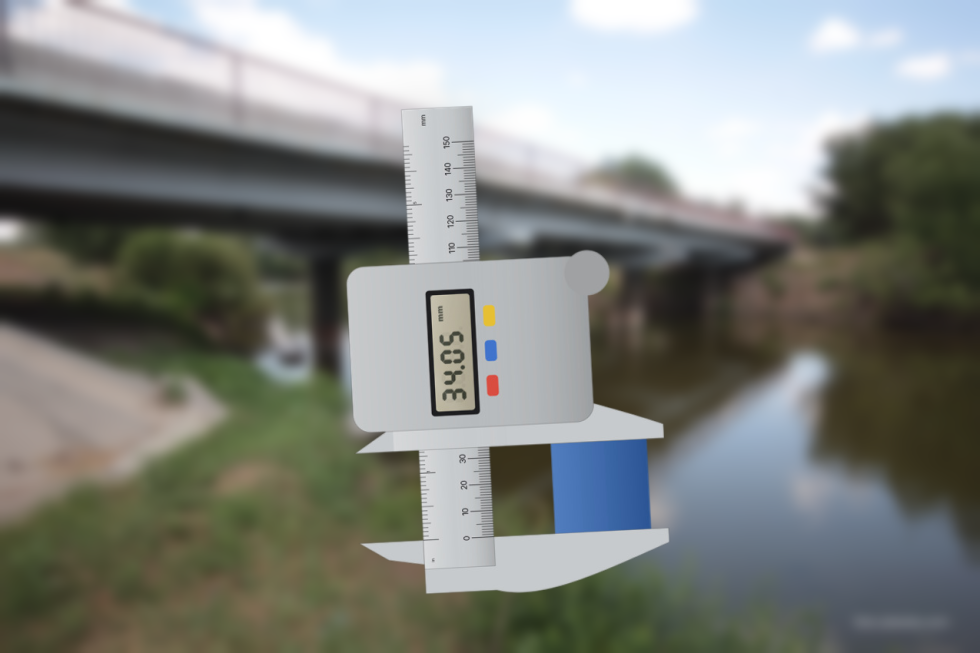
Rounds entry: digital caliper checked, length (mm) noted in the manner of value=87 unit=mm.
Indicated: value=34.05 unit=mm
